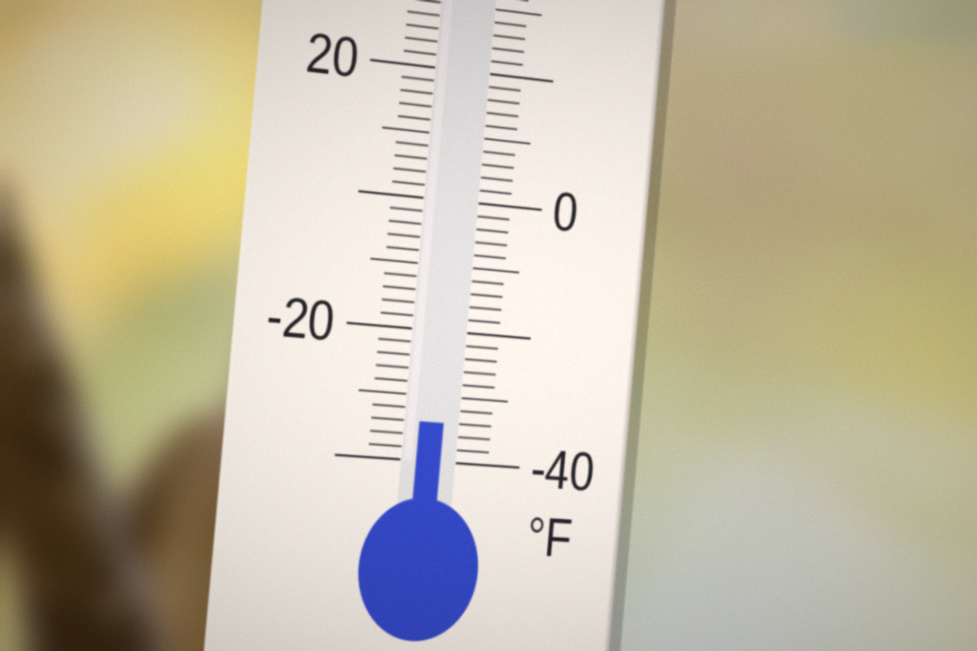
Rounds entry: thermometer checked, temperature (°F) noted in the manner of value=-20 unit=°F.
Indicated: value=-34 unit=°F
